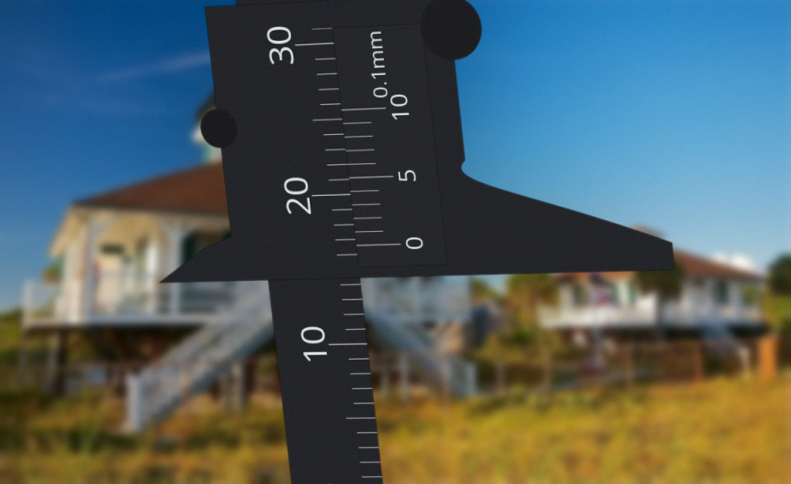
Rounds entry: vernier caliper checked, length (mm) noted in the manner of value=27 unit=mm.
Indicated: value=16.6 unit=mm
